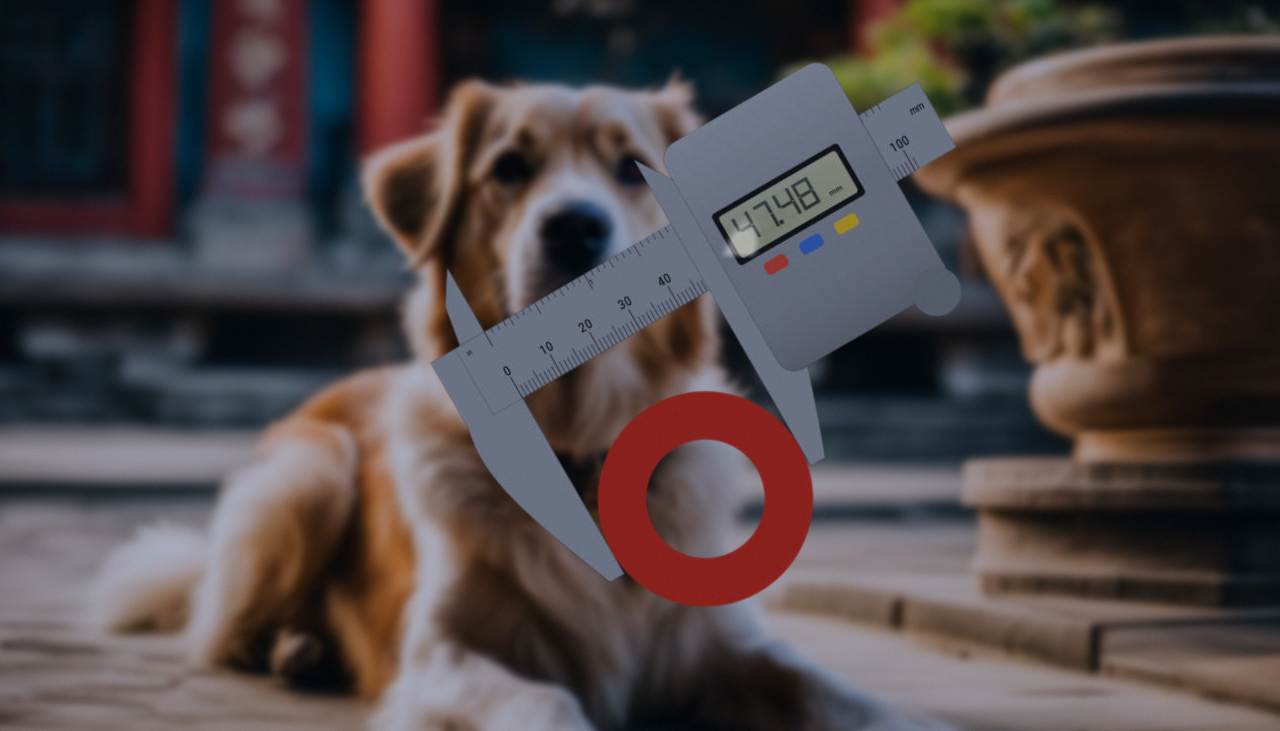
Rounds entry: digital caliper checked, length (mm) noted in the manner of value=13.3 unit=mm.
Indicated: value=47.48 unit=mm
